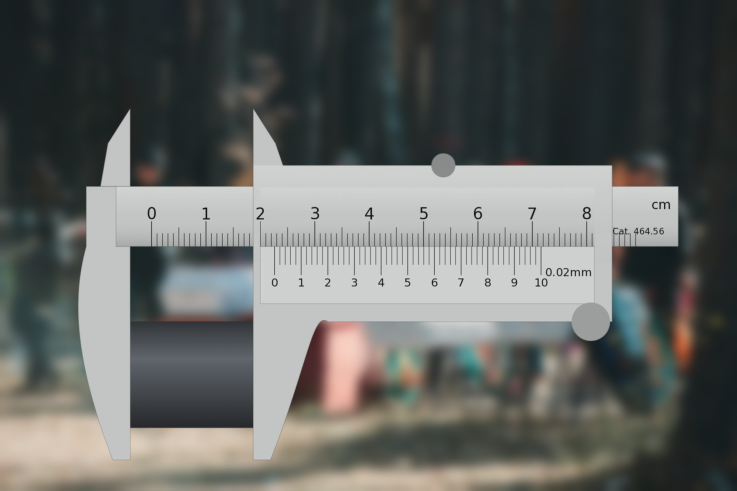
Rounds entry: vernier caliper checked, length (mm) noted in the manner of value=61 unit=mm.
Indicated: value=22.6 unit=mm
